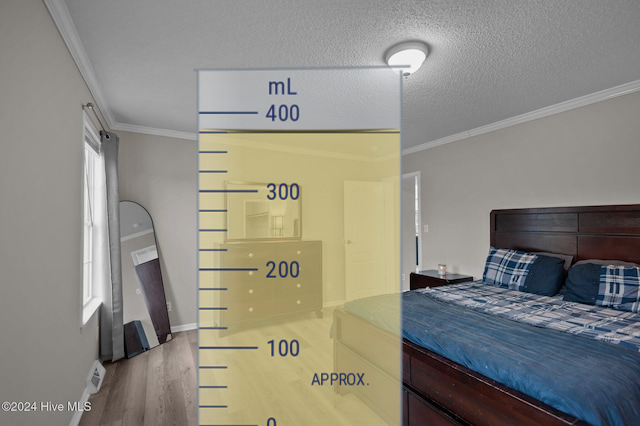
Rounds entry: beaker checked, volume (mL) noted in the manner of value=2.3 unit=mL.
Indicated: value=375 unit=mL
